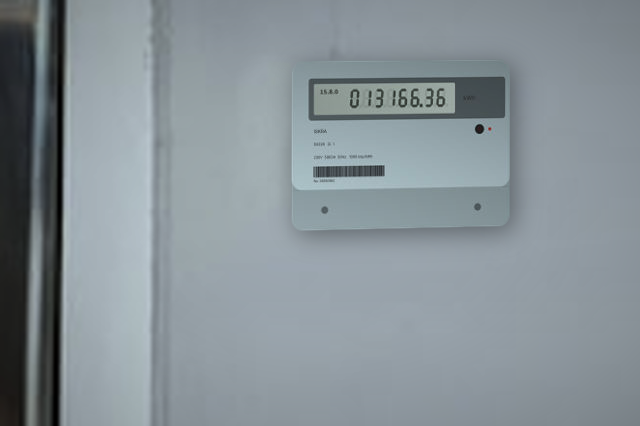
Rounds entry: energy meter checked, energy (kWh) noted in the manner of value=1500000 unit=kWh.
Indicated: value=13166.36 unit=kWh
